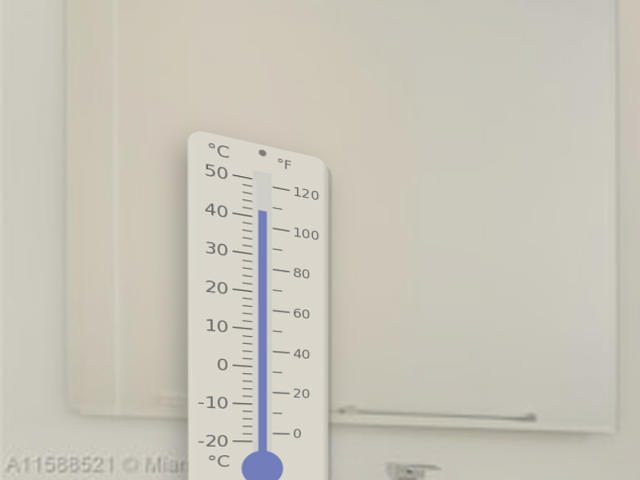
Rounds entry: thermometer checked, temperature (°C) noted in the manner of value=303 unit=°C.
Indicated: value=42 unit=°C
